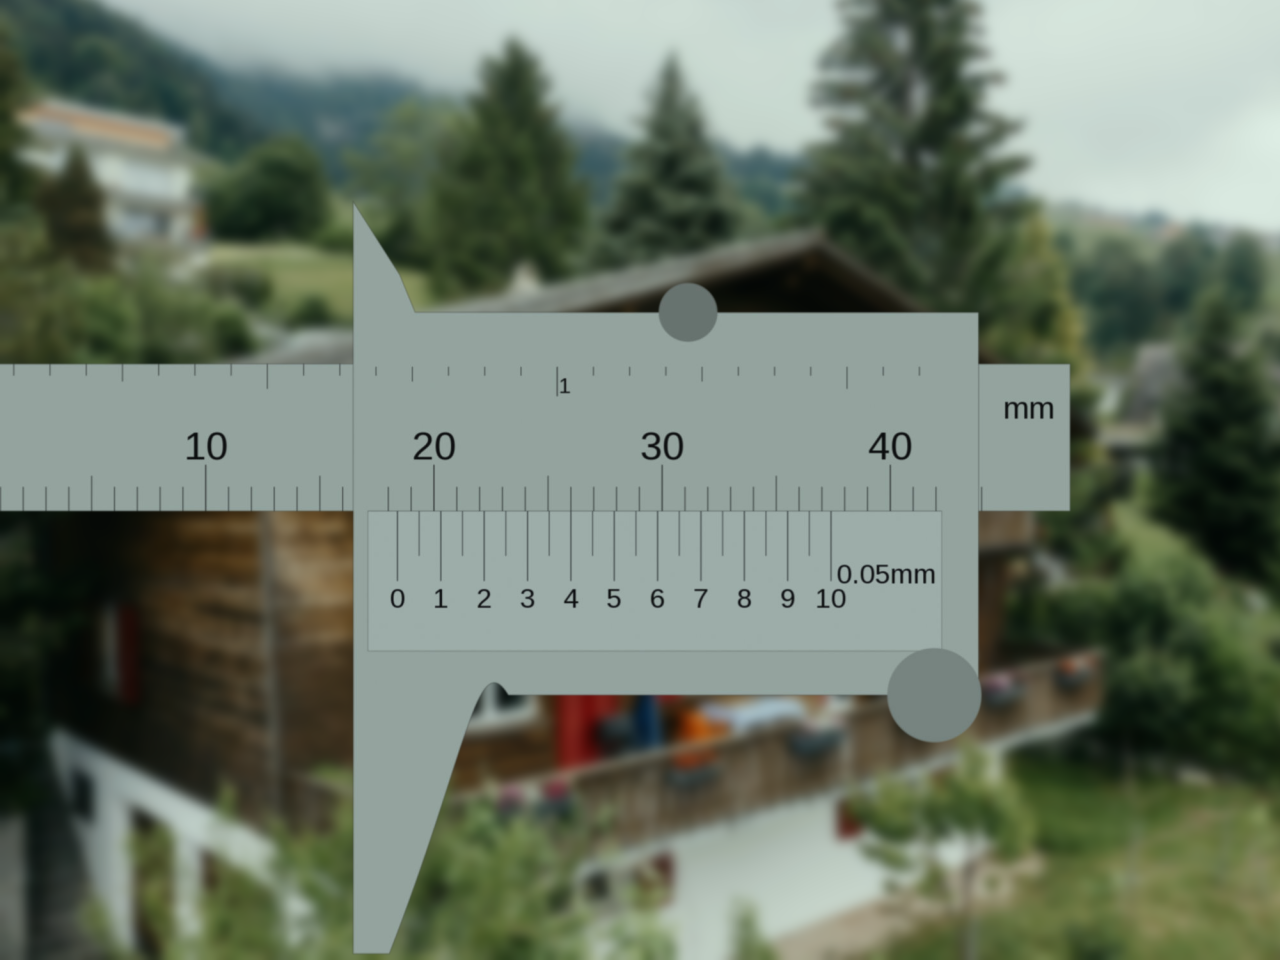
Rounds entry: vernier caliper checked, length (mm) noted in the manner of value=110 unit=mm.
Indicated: value=18.4 unit=mm
